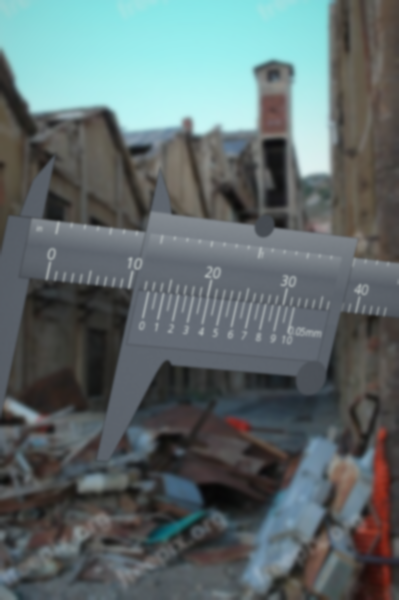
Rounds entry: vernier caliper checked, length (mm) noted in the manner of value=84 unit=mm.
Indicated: value=12.5 unit=mm
